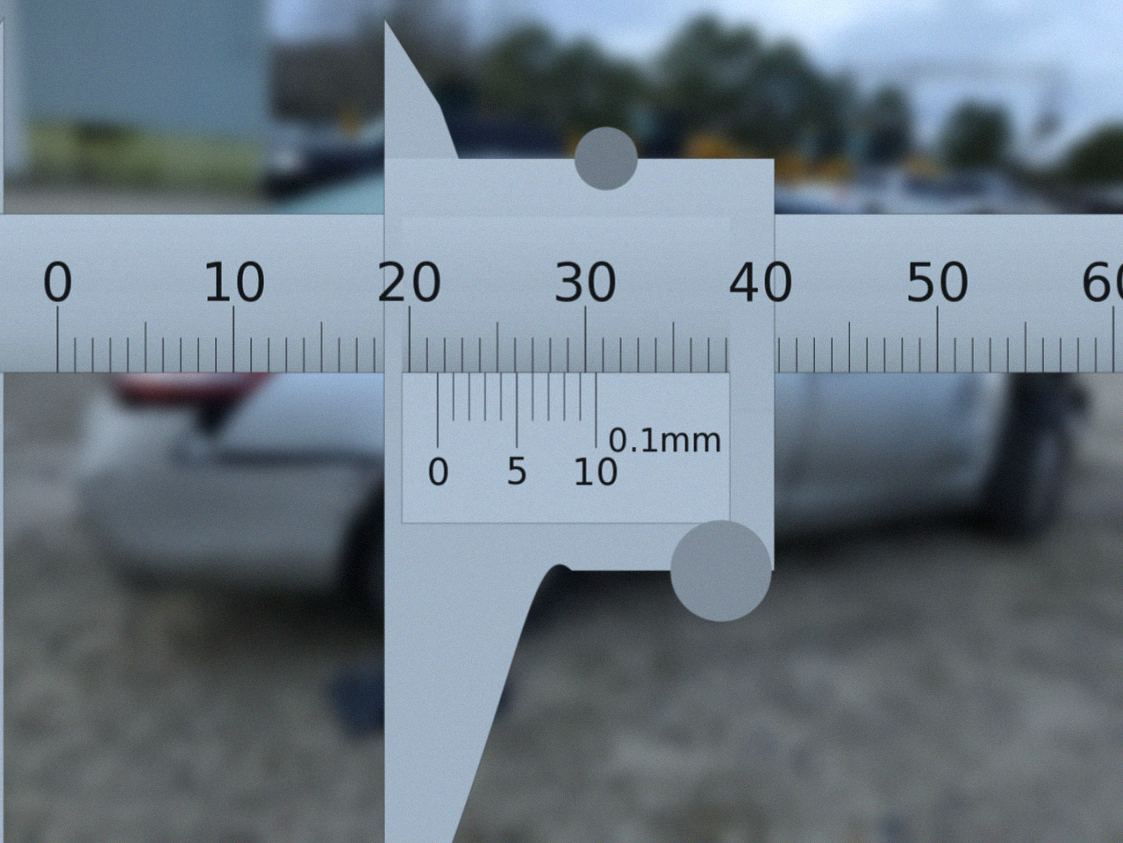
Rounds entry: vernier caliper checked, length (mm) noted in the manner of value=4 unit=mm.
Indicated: value=21.6 unit=mm
